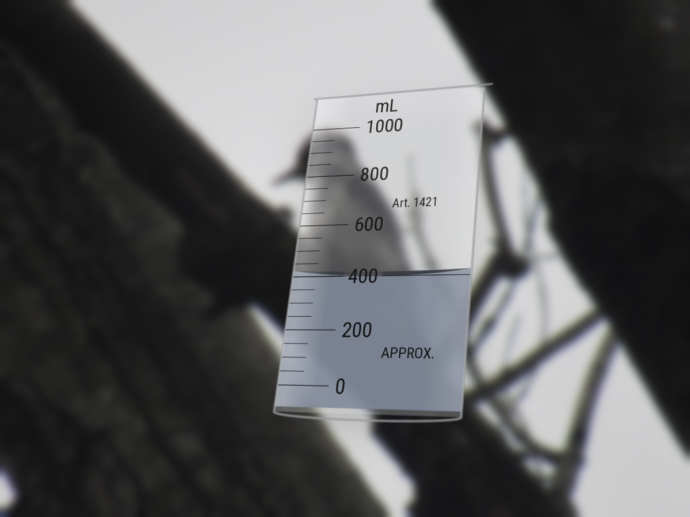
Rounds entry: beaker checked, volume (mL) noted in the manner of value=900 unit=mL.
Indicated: value=400 unit=mL
